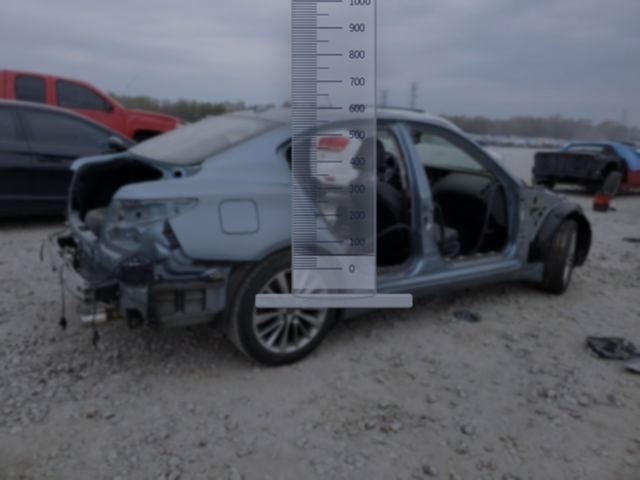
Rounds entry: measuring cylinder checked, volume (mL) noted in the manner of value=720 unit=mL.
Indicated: value=50 unit=mL
